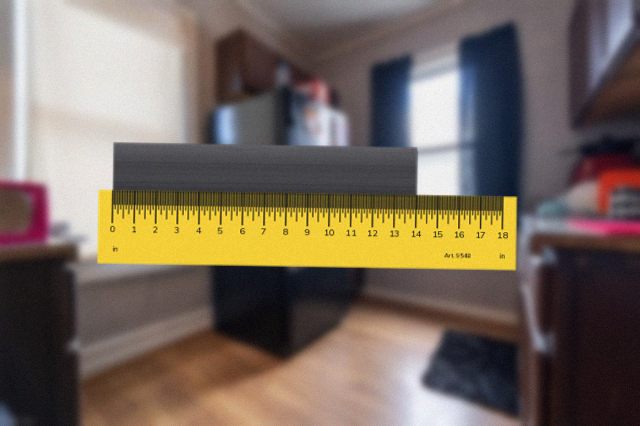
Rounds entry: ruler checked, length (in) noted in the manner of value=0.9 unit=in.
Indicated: value=14 unit=in
